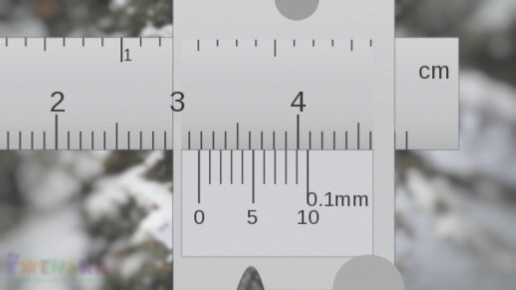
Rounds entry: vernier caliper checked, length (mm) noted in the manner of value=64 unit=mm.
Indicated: value=31.8 unit=mm
